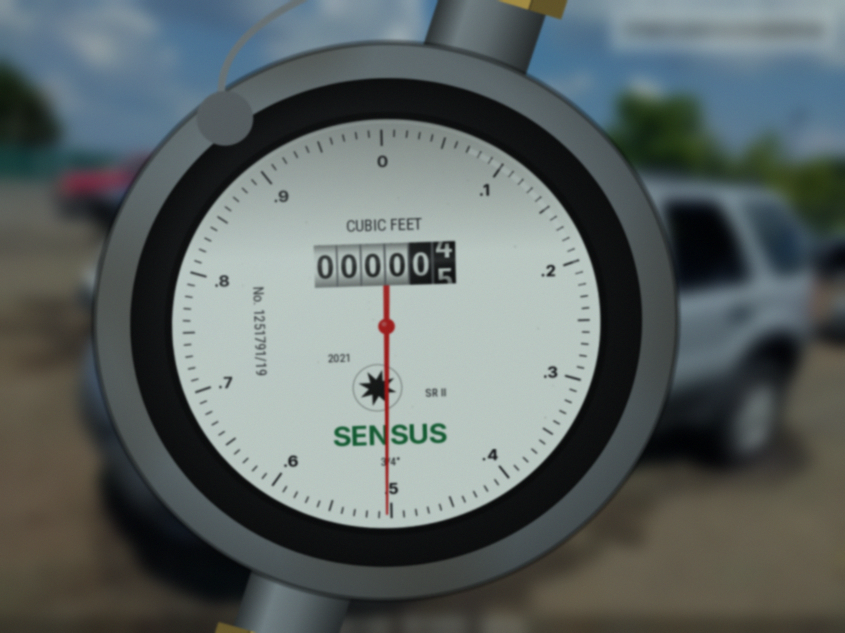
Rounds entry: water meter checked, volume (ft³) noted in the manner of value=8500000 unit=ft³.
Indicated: value=4.50 unit=ft³
